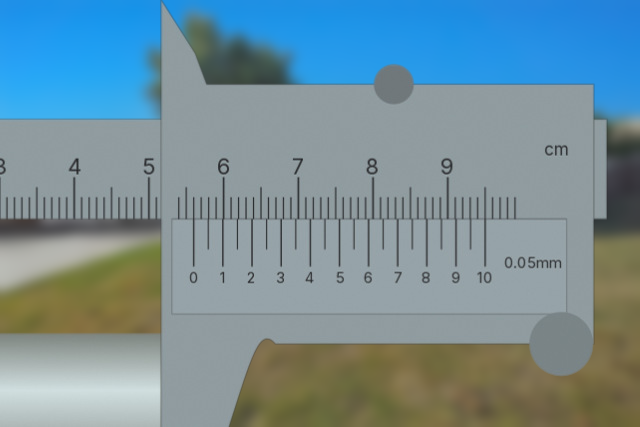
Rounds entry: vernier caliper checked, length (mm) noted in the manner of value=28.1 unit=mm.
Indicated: value=56.0 unit=mm
